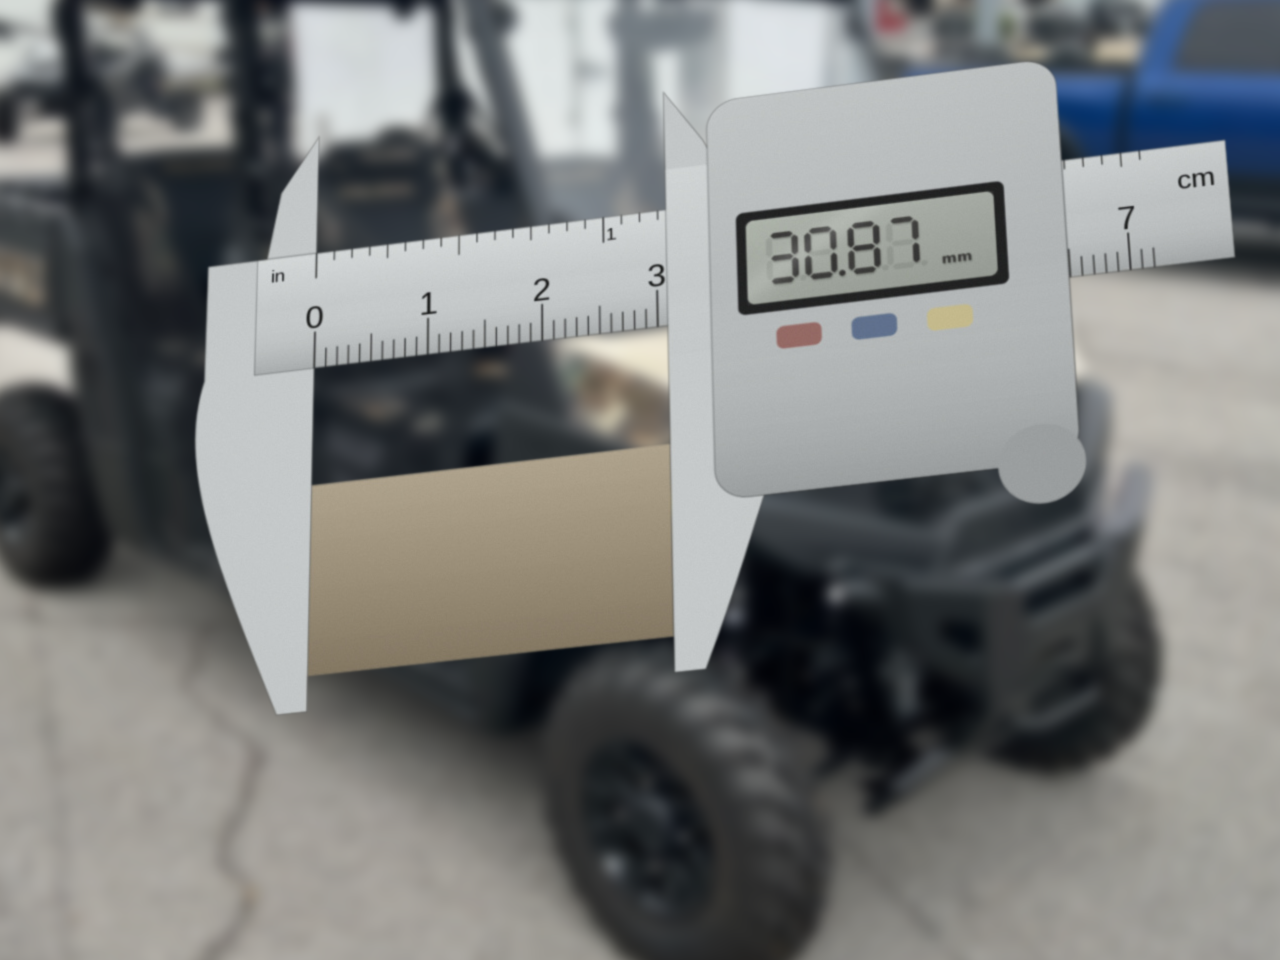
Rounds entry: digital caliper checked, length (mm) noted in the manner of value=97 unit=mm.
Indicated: value=30.87 unit=mm
